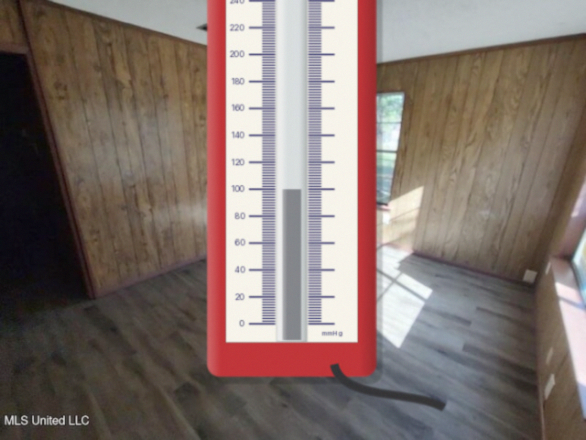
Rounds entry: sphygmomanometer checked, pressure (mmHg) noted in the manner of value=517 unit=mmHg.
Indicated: value=100 unit=mmHg
